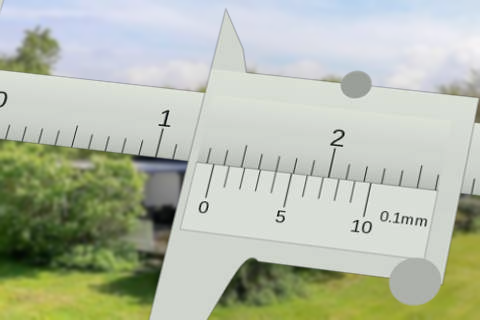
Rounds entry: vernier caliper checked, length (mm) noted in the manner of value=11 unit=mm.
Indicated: value=13.4 unit=mm
